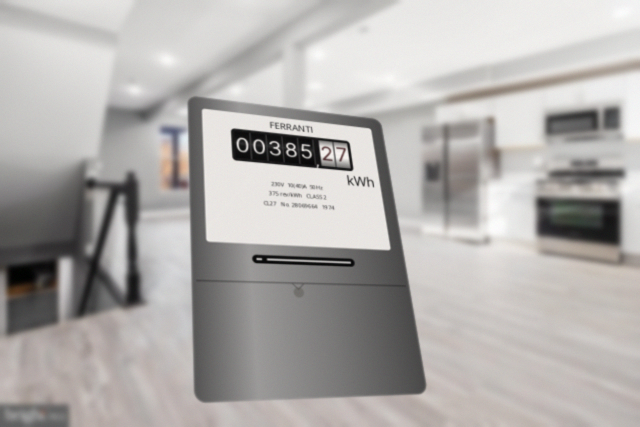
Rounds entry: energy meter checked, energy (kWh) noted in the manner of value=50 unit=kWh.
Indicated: value=385.27 unit=kWh
